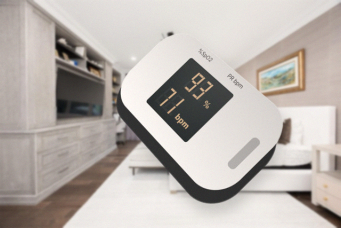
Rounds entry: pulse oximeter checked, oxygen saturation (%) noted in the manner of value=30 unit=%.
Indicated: value=93 unit=%
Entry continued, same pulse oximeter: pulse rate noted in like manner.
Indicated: value=71 unit=bpm
